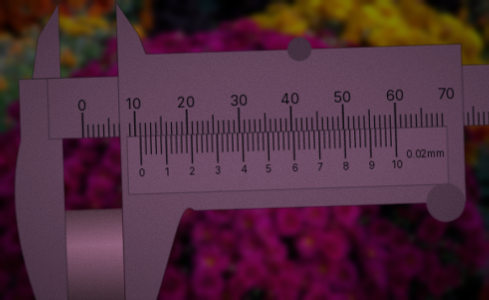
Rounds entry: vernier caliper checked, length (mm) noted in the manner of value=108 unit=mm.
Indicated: value=11.0 unit=mm
